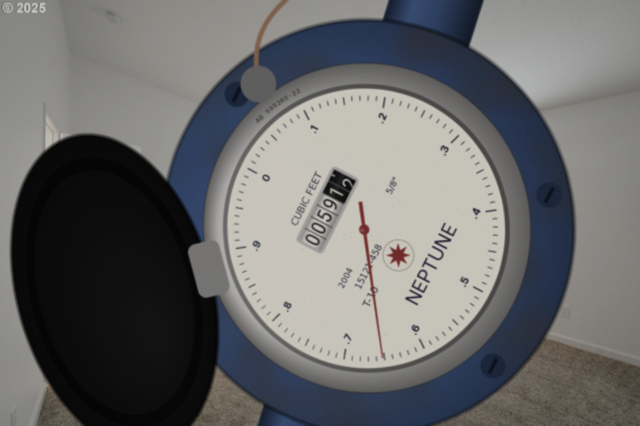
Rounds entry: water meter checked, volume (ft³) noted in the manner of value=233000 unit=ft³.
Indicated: value=5911.65 unit=ft³
